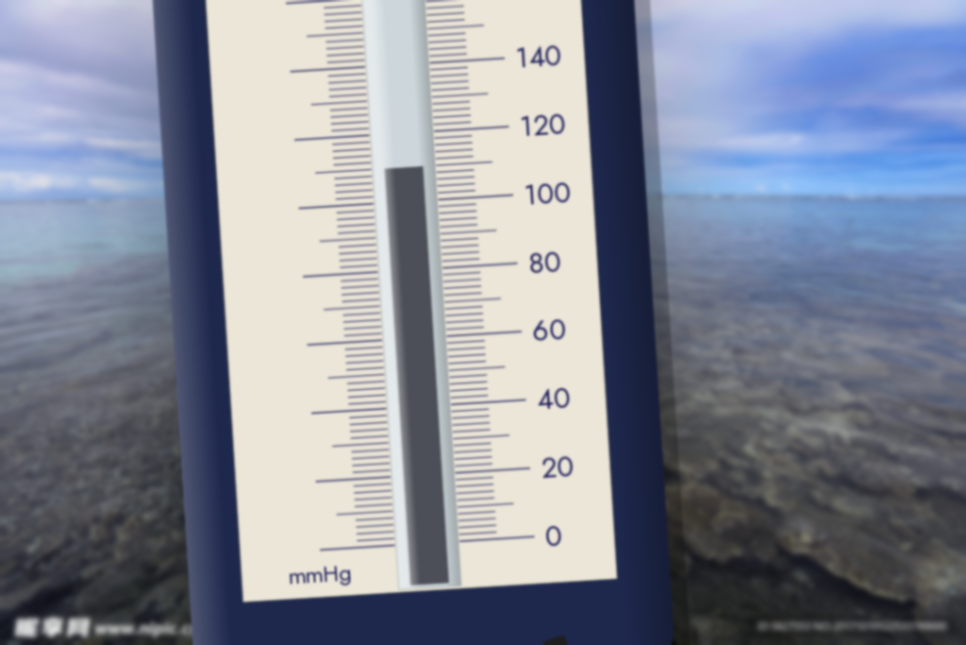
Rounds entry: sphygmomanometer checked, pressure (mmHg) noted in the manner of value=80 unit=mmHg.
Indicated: value=110 unit=mmHg
